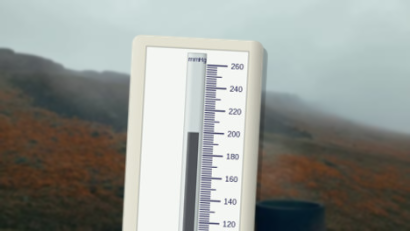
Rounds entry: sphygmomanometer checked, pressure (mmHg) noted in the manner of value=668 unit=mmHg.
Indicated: value=200 unit=mmHg
